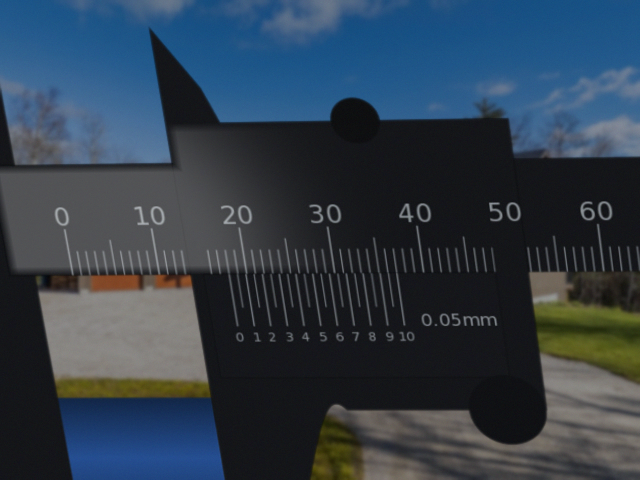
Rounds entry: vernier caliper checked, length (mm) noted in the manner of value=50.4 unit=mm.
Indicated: value=18.0 unit=mm
